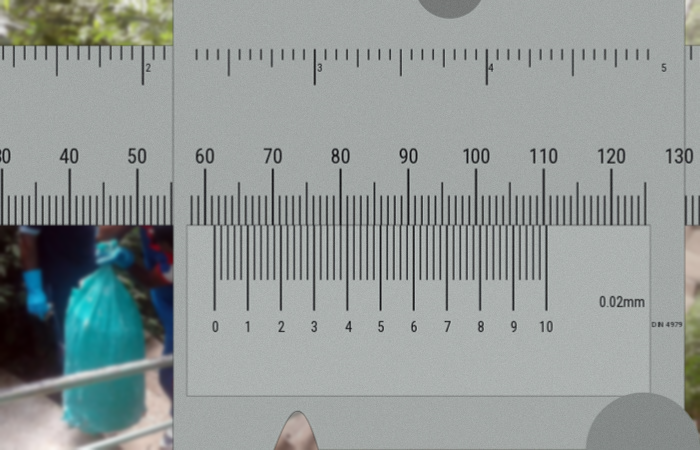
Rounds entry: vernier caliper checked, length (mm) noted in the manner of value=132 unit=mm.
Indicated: value=61.4 unit=mm
